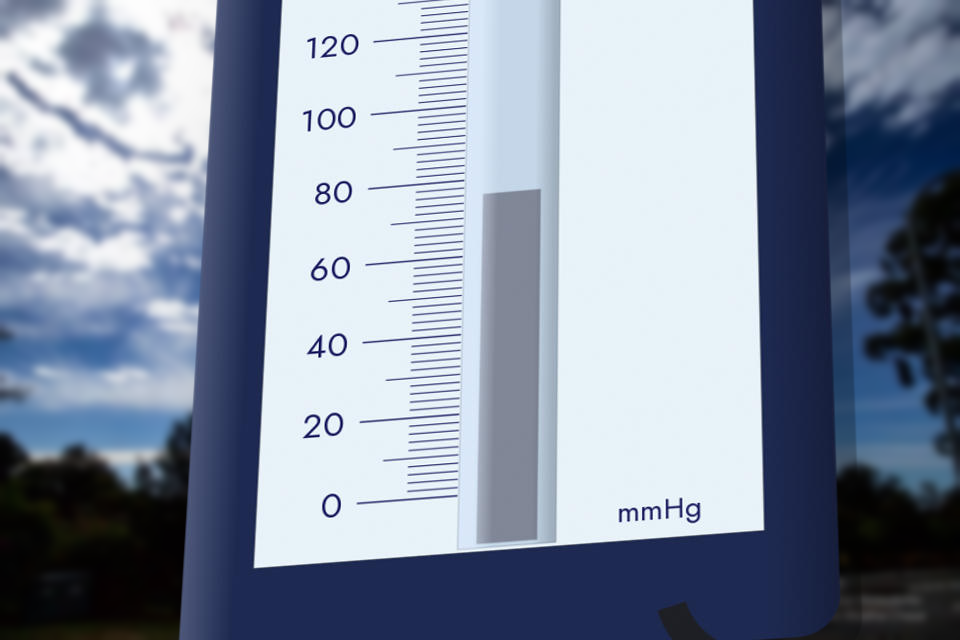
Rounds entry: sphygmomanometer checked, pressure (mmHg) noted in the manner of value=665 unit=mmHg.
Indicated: value=76 unit=mmHg
